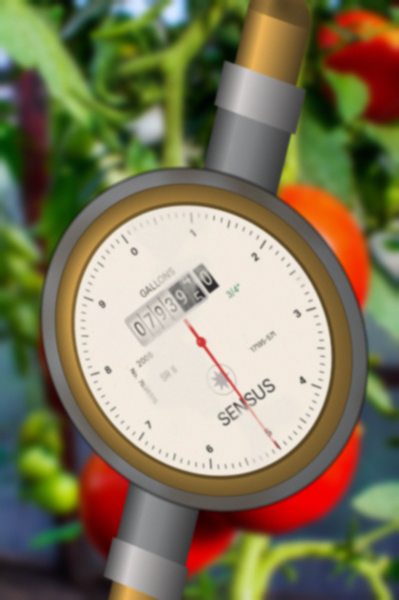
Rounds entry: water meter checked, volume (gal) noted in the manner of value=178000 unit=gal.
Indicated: value=793945.0 unit=gal
